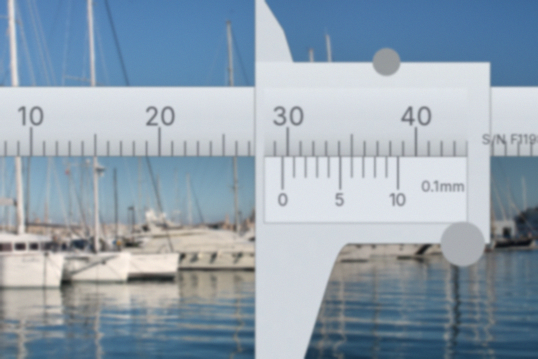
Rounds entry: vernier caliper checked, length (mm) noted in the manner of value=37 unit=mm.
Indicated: value=29.6 unit=mm
